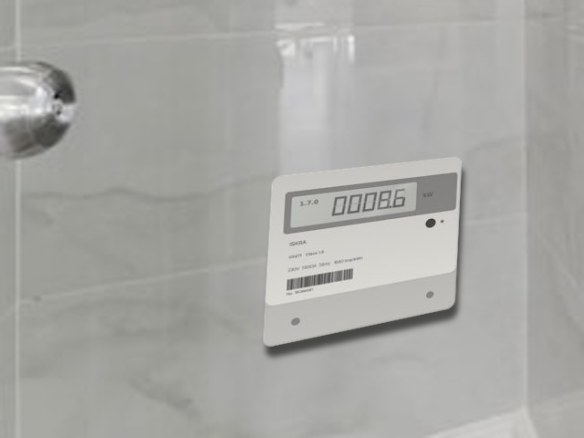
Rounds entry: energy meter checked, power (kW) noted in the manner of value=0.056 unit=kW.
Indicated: value=8.6 unit=kW
